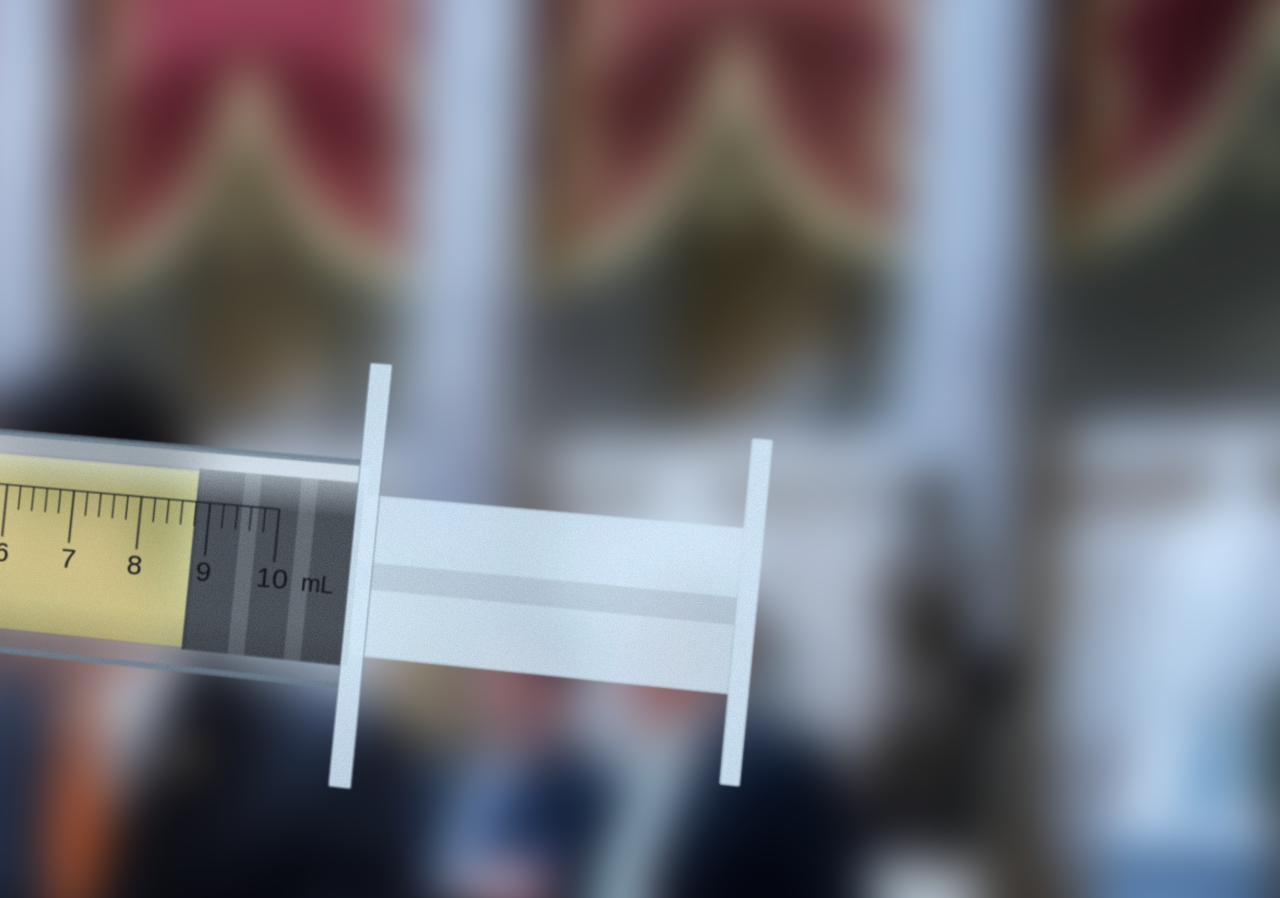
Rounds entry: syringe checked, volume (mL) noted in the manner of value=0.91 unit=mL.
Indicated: value=8.8 unit=mL
